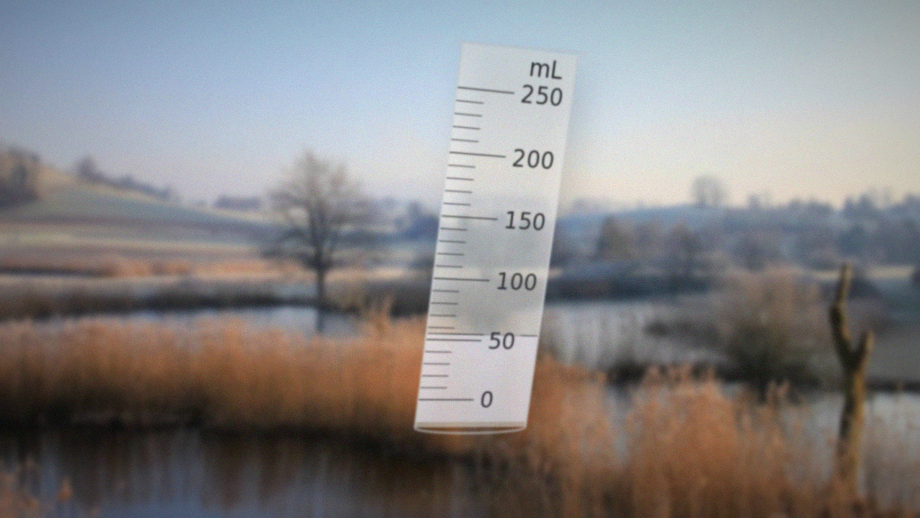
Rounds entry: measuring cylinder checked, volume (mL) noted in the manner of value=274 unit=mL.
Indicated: value=55 unit=mL
